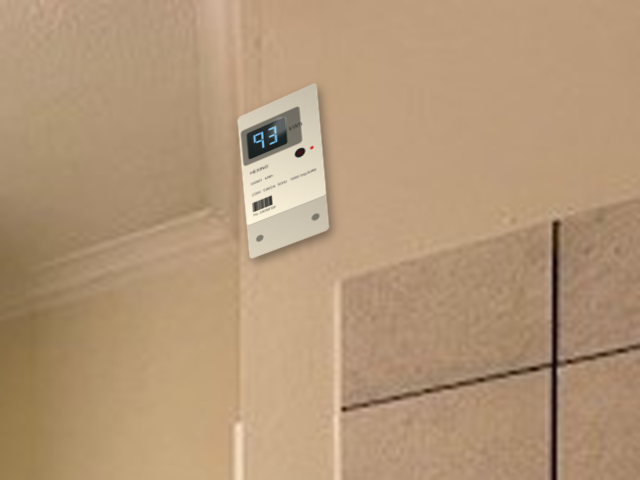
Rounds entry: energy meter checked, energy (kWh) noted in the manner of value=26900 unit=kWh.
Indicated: value=93 unit=kWh
